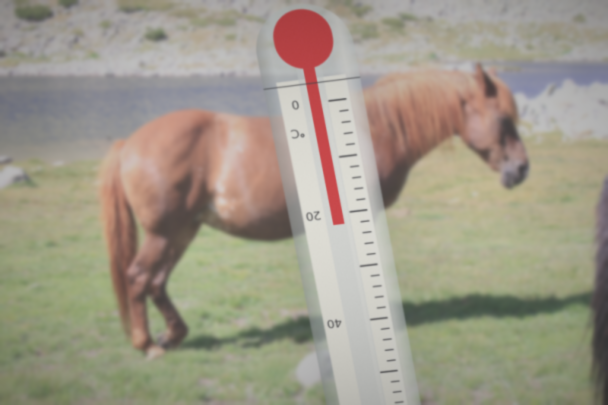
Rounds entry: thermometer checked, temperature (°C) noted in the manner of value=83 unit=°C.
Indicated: value=22 unit=°C
